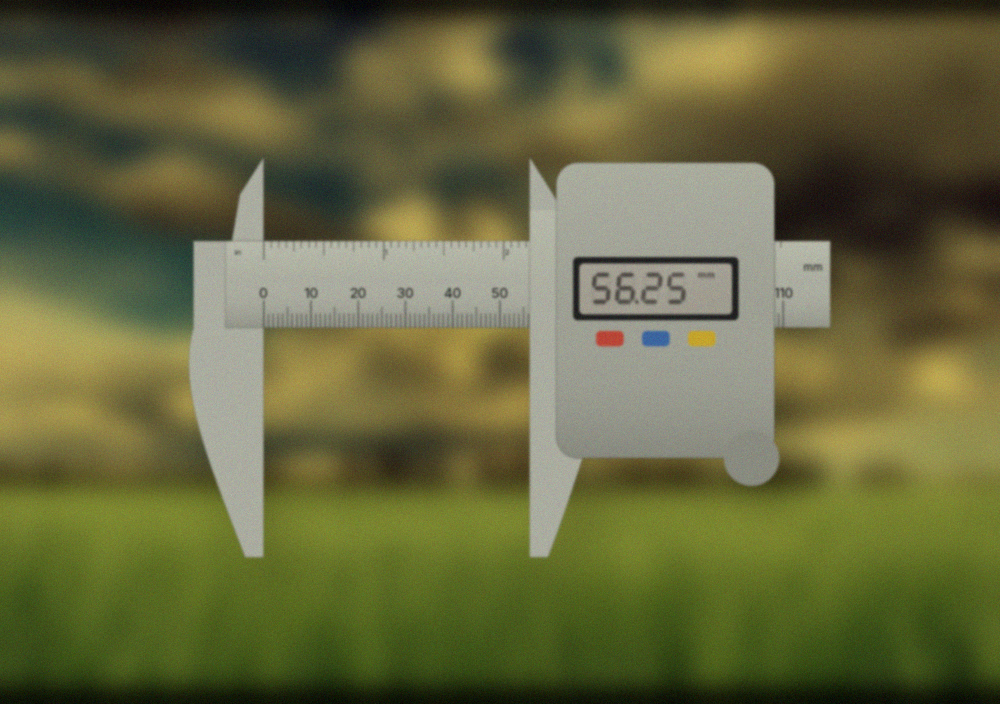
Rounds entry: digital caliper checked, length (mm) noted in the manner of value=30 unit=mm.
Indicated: value=56.25 unit=mm
